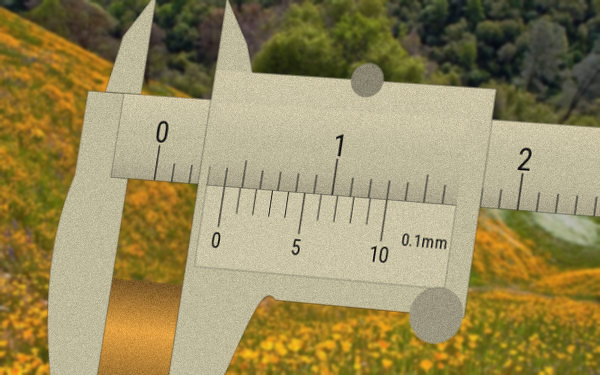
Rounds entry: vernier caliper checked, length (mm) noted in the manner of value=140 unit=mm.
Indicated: value=4.0 unit=mm
